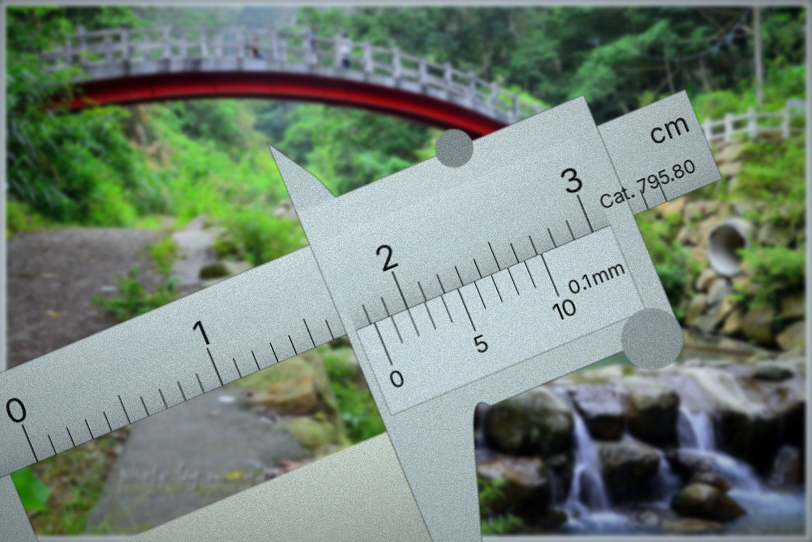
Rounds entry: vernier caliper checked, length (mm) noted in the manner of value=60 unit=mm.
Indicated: value=18.2 unit=mm
